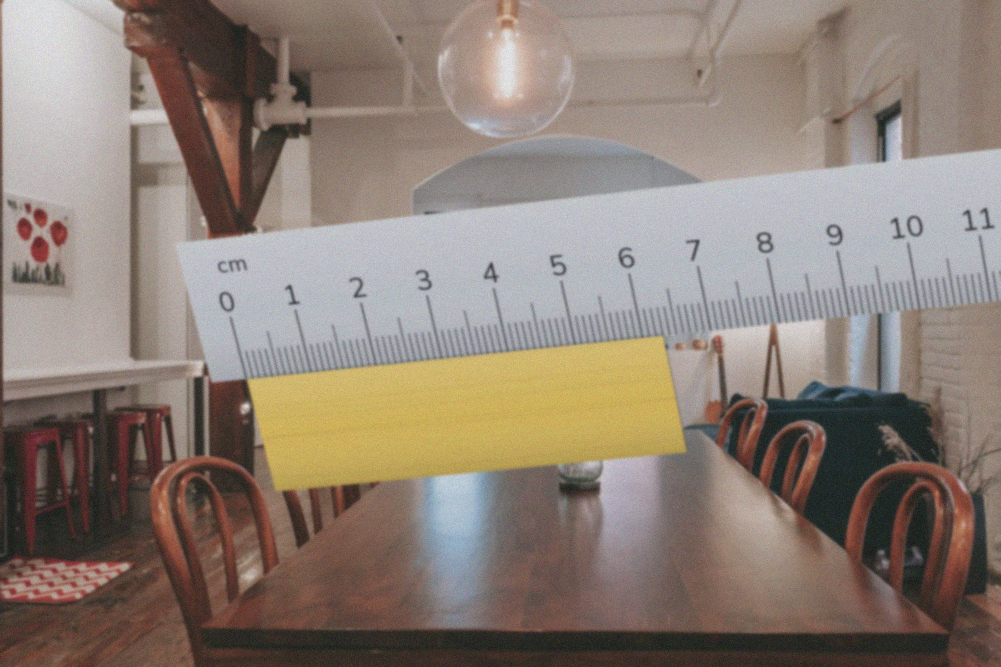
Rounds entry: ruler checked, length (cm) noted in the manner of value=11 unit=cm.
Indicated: value=6.3 unit=cm
